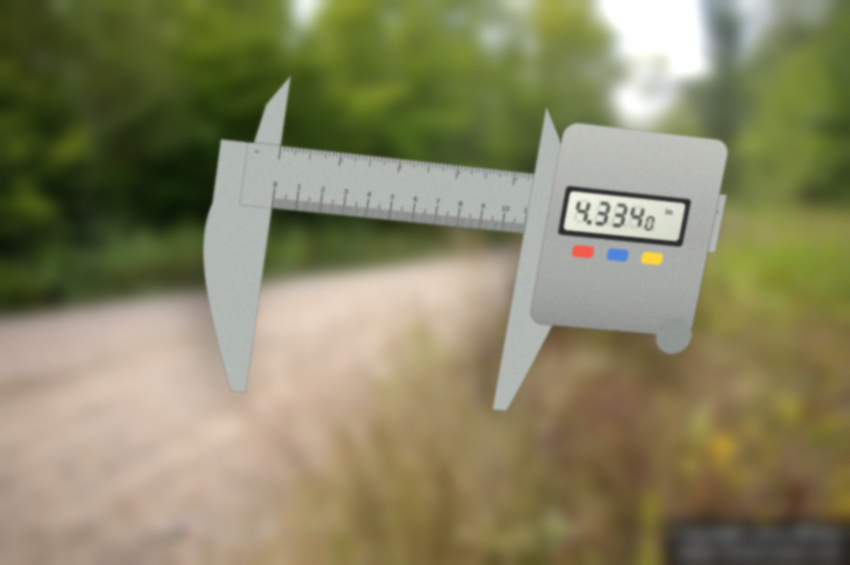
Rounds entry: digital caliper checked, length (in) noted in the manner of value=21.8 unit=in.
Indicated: value=4.3340 unit=in
